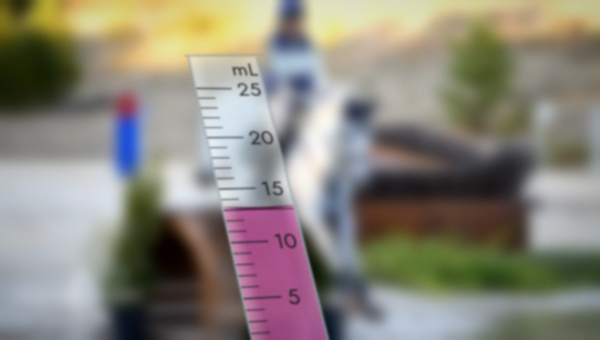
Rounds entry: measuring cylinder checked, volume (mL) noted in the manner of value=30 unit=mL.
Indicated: value=13 unit=mL
